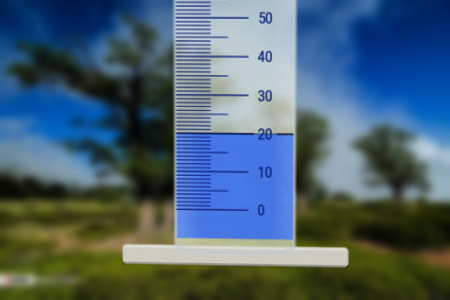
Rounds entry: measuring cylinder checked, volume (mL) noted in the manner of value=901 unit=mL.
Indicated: value=20 unit=mL
